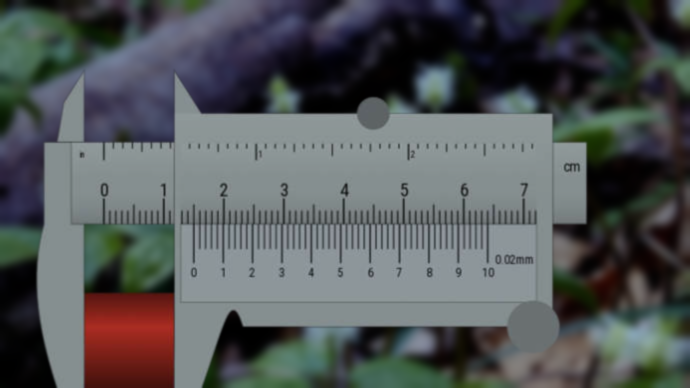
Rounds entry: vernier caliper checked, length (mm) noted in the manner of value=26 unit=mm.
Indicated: value=15.0 unit=mm
